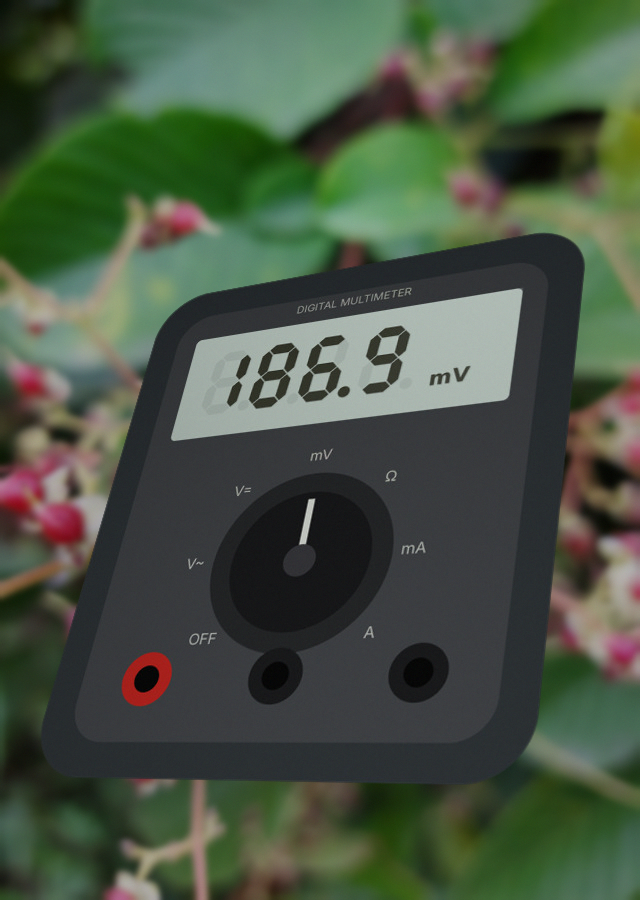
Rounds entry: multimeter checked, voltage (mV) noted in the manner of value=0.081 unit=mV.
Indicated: value=186.9 unit=mV
